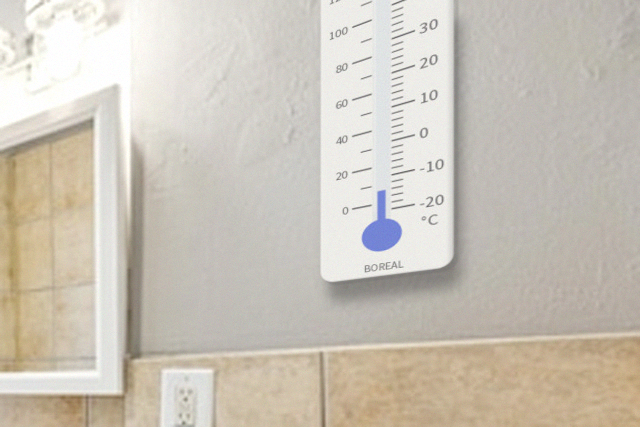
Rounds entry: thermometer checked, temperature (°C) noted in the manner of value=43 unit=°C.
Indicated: value=-14 unit=°C
